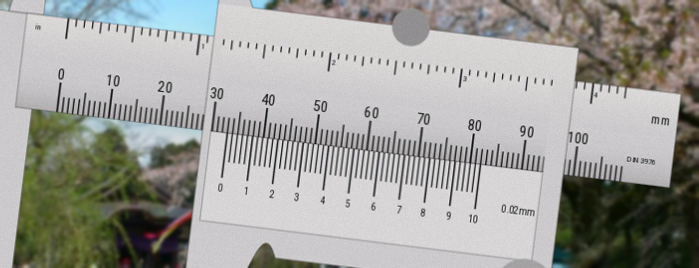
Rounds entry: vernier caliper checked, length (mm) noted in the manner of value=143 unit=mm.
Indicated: value=33.0 unit=mm
